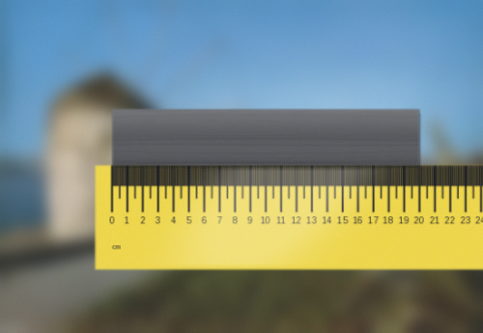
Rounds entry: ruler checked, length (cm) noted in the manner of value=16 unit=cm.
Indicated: value=20 unit=cm
